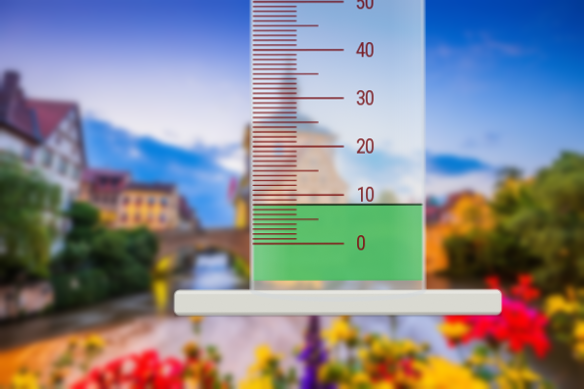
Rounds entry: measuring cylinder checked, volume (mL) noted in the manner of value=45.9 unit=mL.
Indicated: value=8 unit=mL
